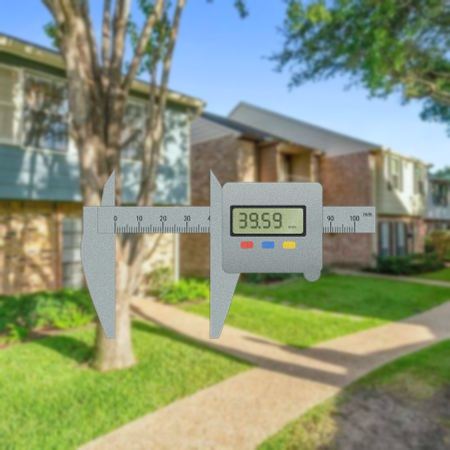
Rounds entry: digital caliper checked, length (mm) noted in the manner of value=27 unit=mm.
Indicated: value=39.59 unit=mm
